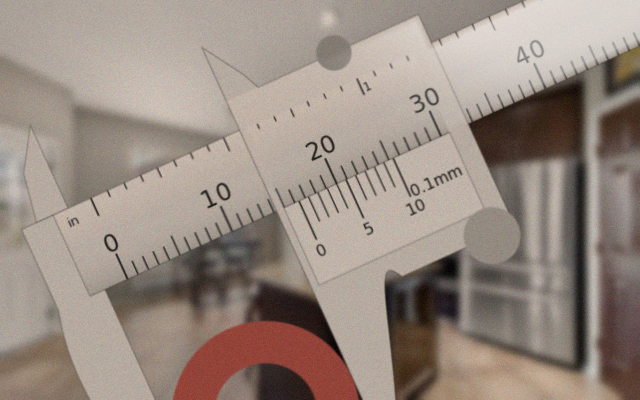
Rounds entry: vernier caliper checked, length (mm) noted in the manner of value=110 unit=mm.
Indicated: value=16.4 unit=mm
